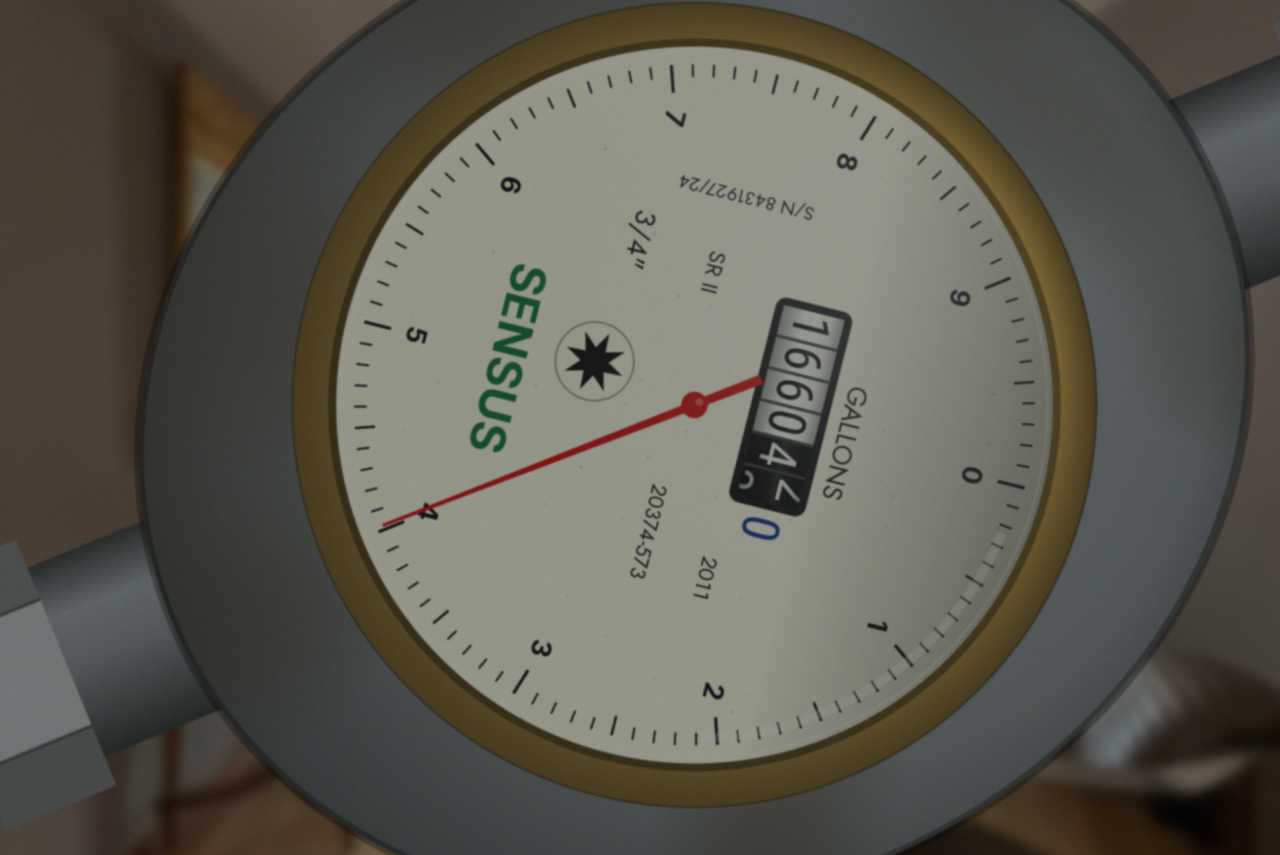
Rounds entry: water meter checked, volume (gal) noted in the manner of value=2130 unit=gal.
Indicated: value=1660424.0 unit=gal
